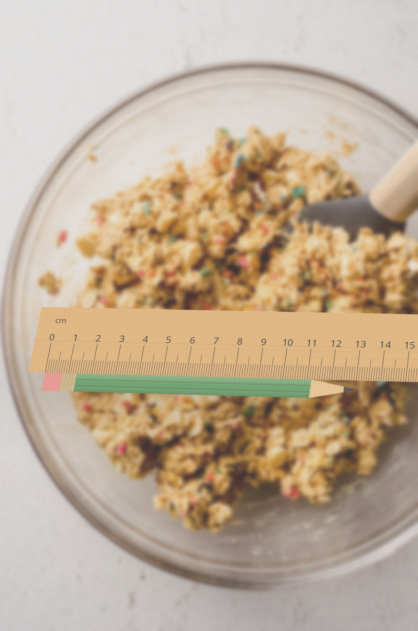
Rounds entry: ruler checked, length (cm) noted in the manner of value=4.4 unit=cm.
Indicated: value=13 unit=cm
